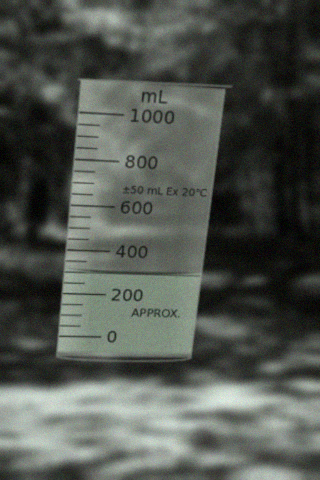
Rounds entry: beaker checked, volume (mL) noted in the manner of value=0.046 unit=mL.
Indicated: value=300 unit=mL
